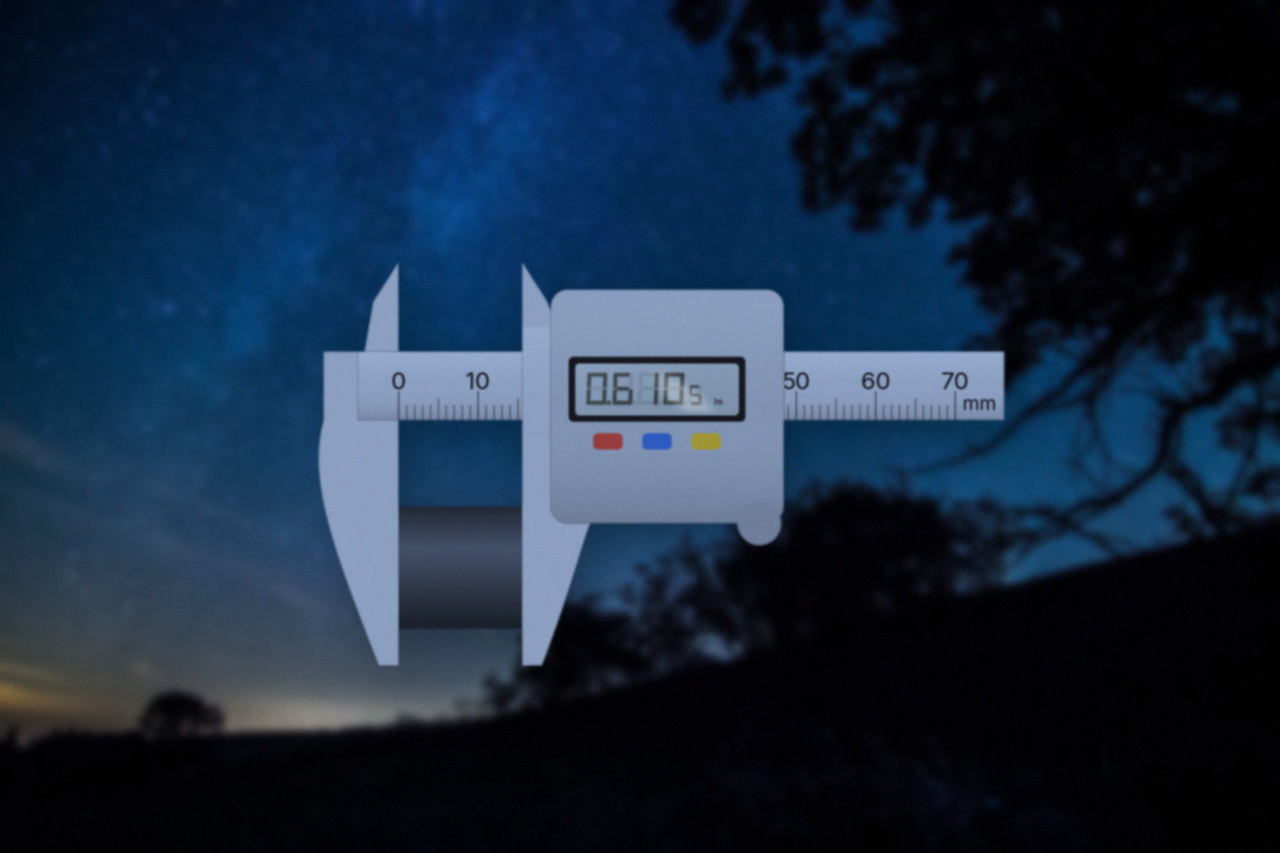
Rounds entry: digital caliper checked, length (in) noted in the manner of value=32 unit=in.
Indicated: value=0.6105 unit=in
